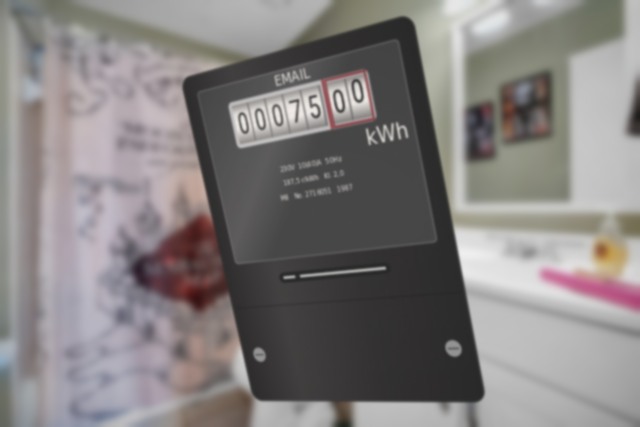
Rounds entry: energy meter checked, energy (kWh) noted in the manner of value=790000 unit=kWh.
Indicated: value=75.00 unit=kWh
